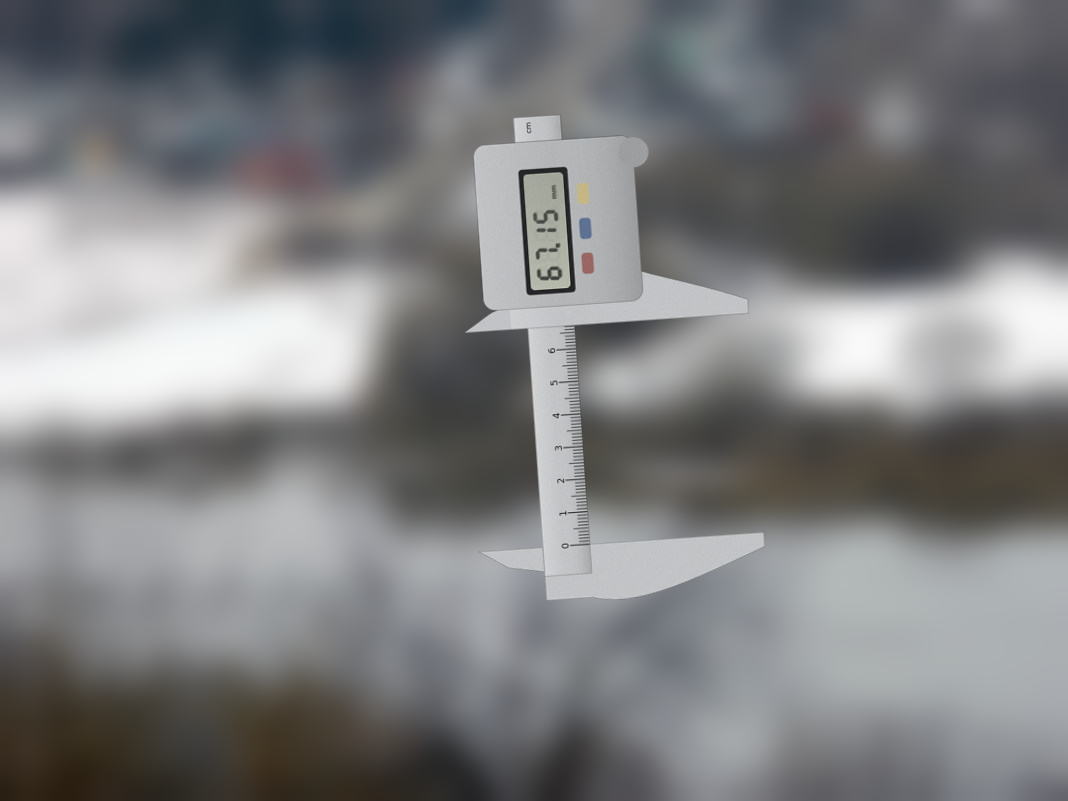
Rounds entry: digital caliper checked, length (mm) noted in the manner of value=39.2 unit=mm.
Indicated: value=67.15 unit=mm
